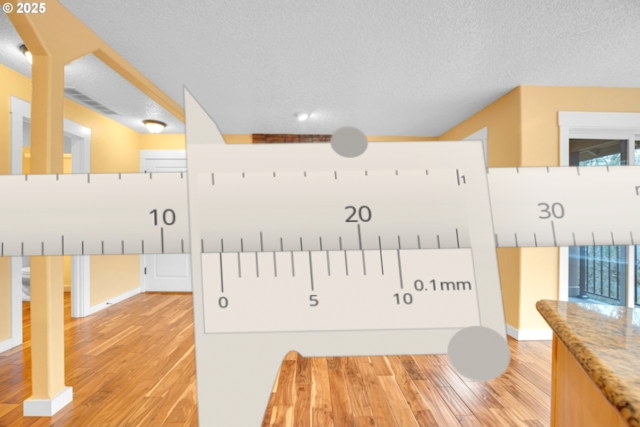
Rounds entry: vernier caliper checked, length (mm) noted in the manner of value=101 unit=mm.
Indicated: value=12.9 unit=mm
